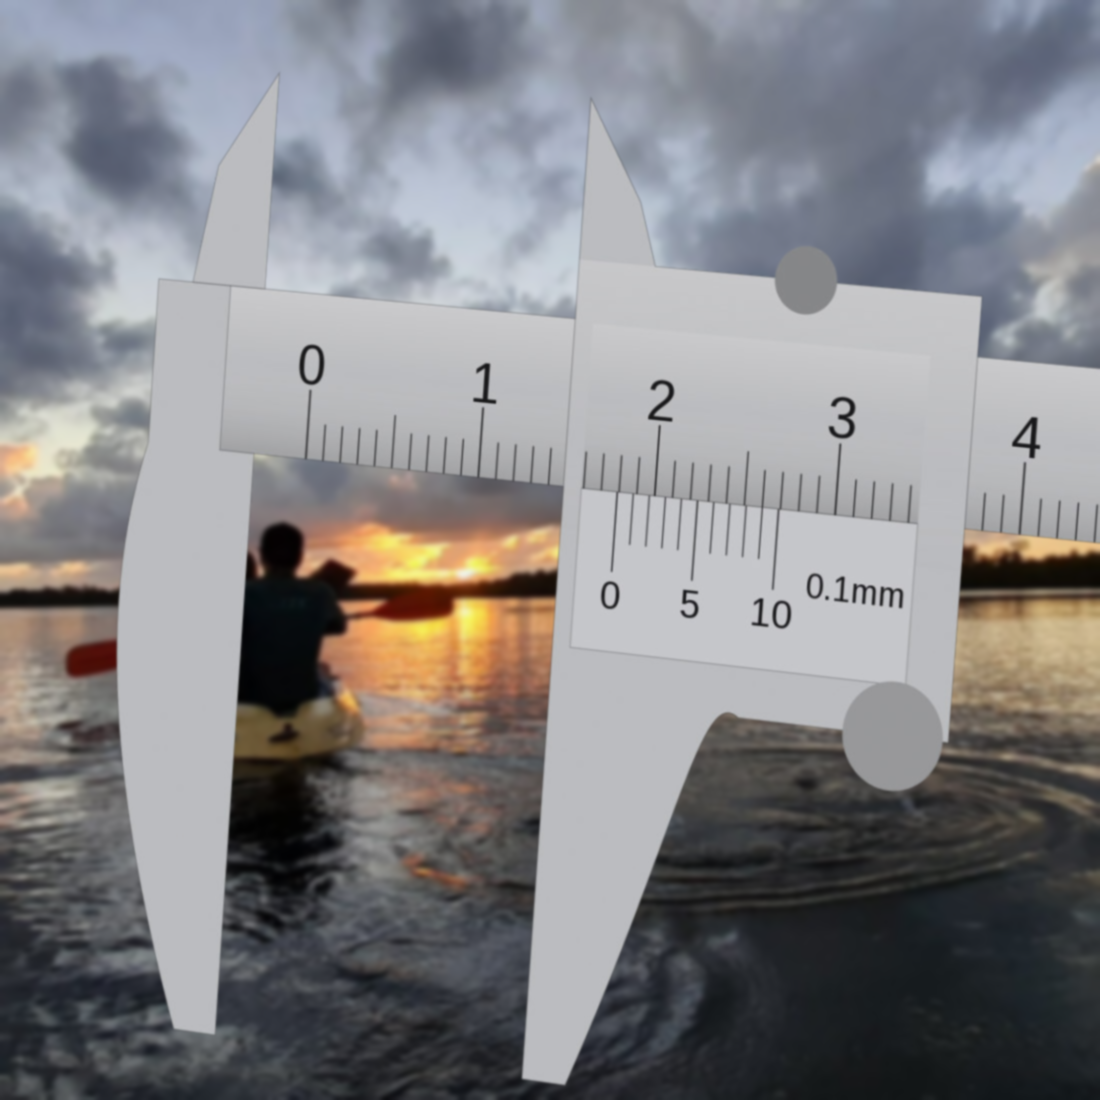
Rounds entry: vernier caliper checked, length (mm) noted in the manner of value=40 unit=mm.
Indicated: value=17.9 unit=mm
